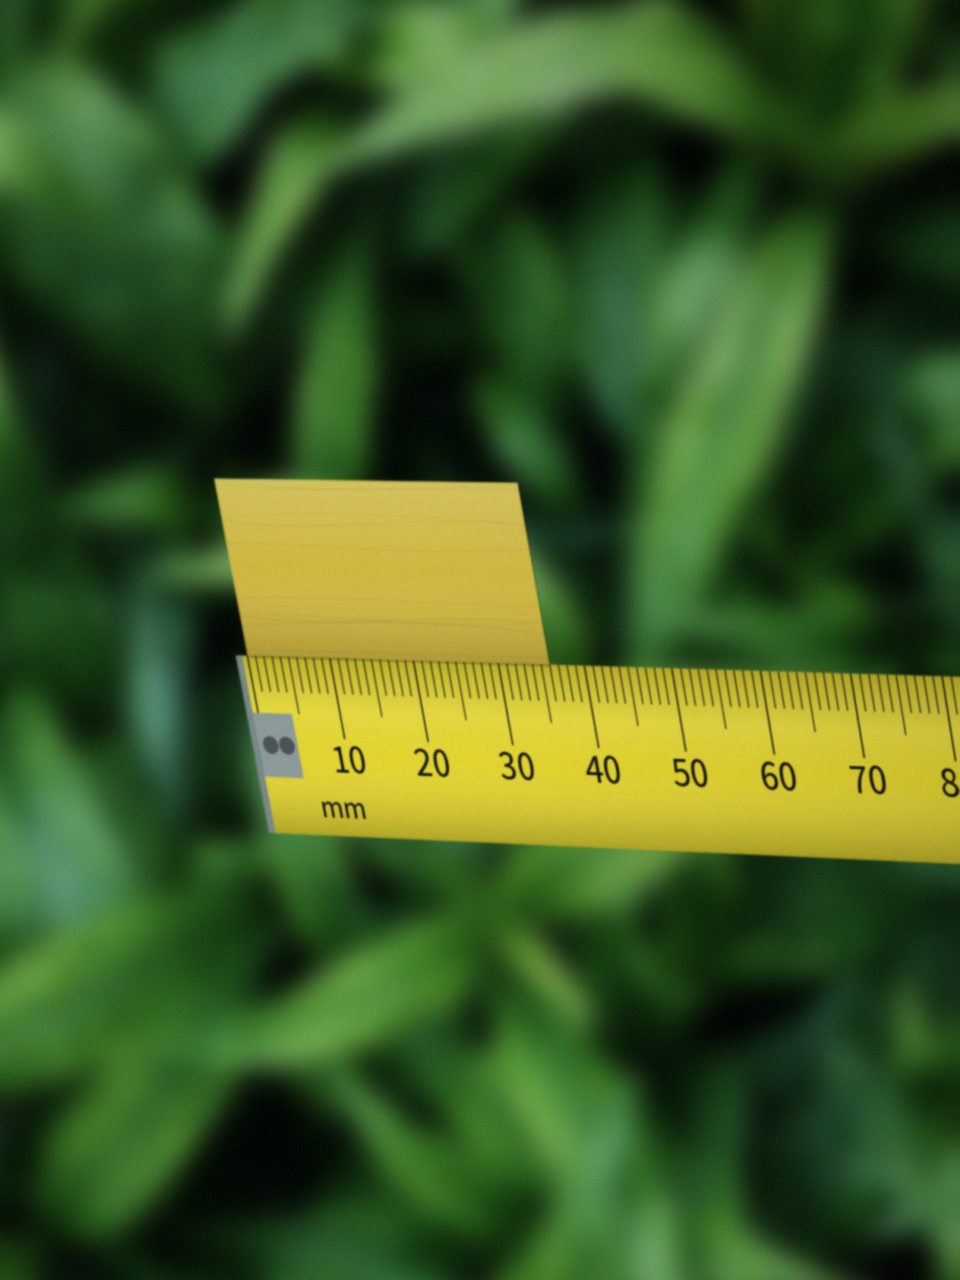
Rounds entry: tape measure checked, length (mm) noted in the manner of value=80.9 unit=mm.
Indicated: value=36 unit=mm
